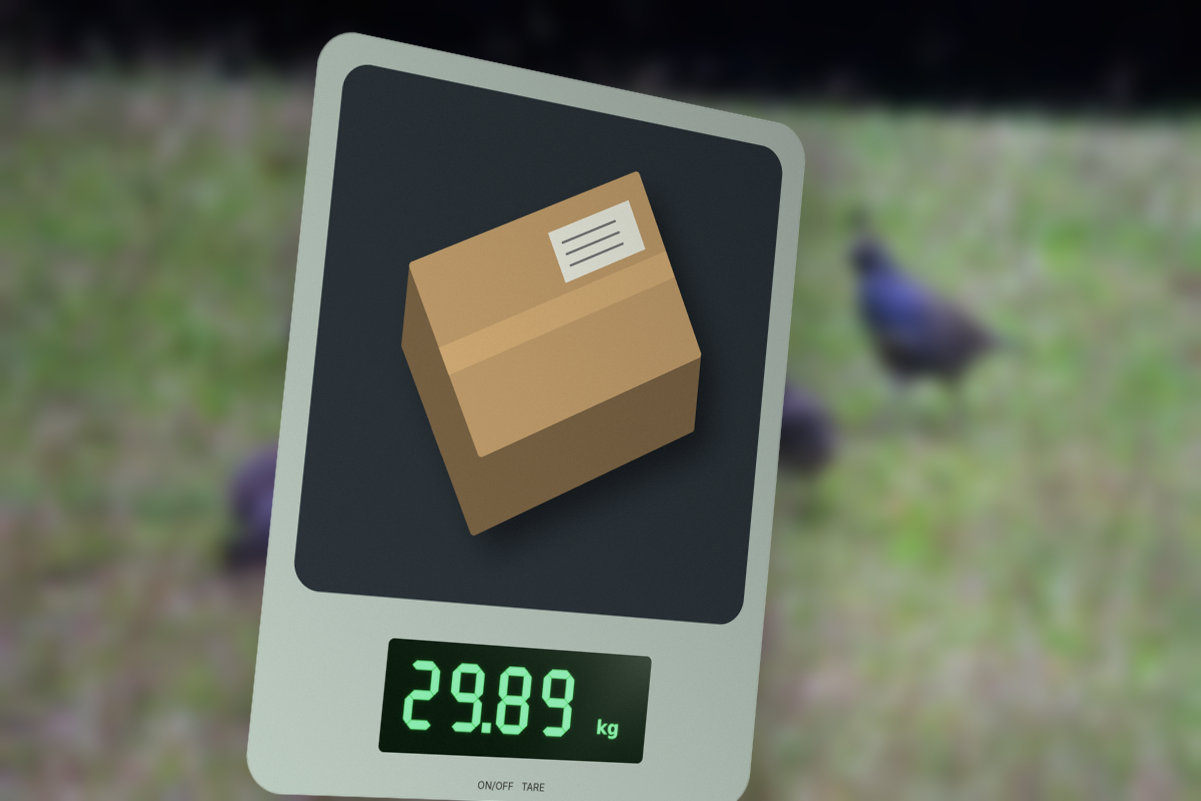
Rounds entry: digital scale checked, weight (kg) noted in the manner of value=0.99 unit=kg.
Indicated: value=29.89 unit=kg
